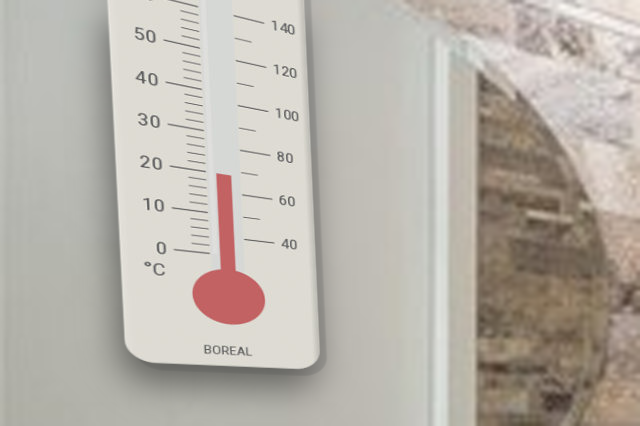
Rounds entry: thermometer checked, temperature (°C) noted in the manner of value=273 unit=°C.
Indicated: value=20 unit=°C
